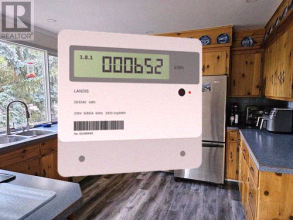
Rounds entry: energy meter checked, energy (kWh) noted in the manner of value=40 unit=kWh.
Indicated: value=652 unit=kWh
